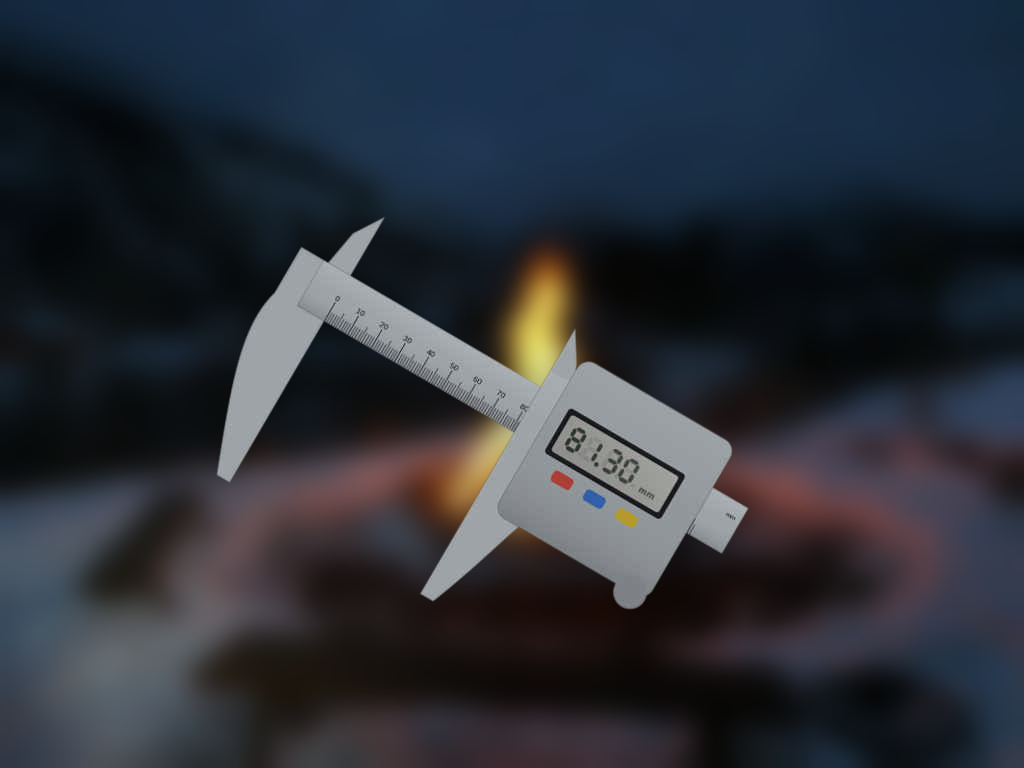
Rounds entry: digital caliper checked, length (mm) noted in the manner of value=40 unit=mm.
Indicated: value=81.30 unit=mm
